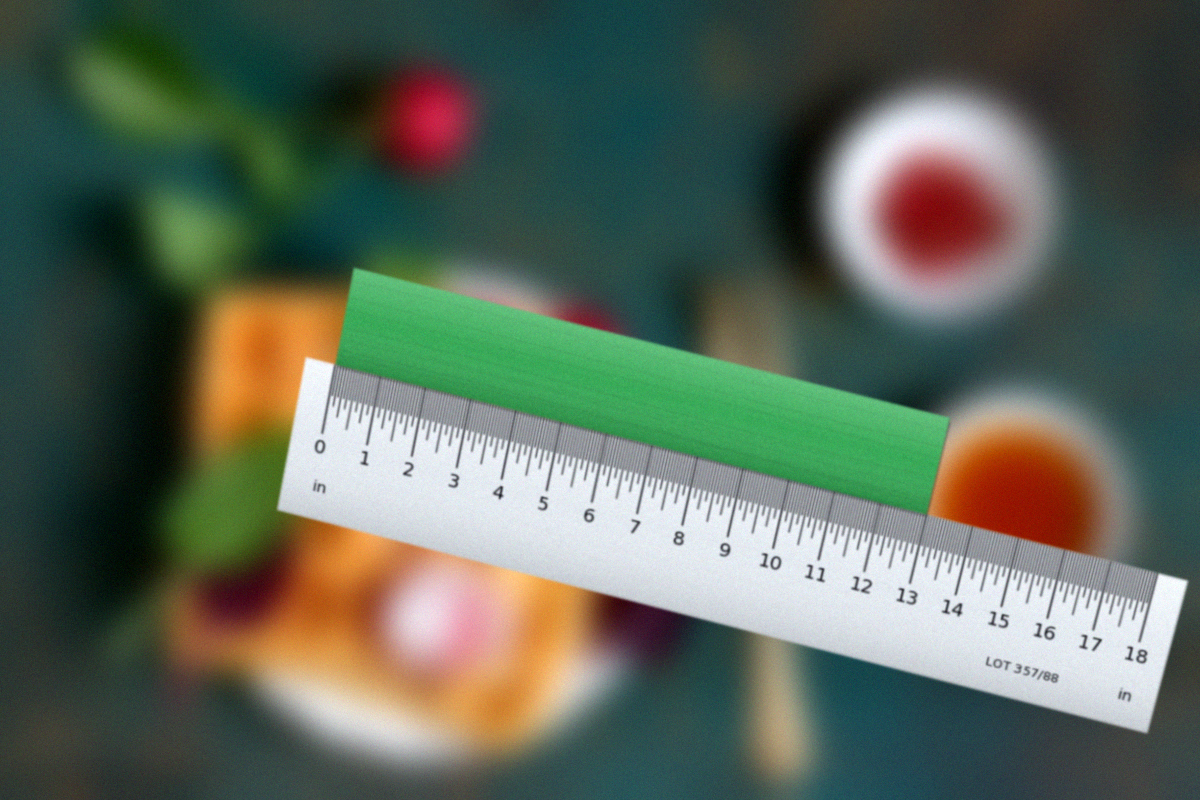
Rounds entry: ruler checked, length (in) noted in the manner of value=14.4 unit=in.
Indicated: value=13 unit=in
